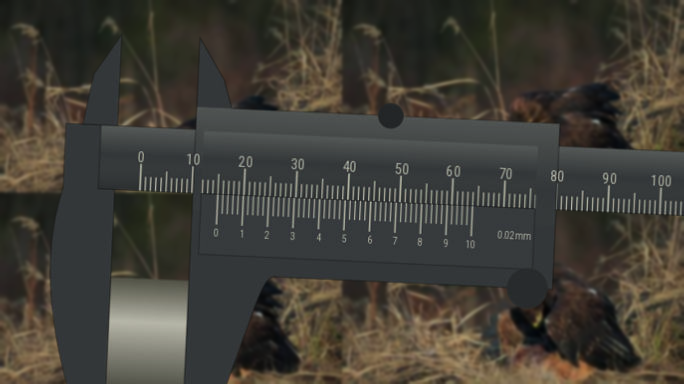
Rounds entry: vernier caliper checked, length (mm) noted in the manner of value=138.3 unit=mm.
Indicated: value=15.0 unit=mm
